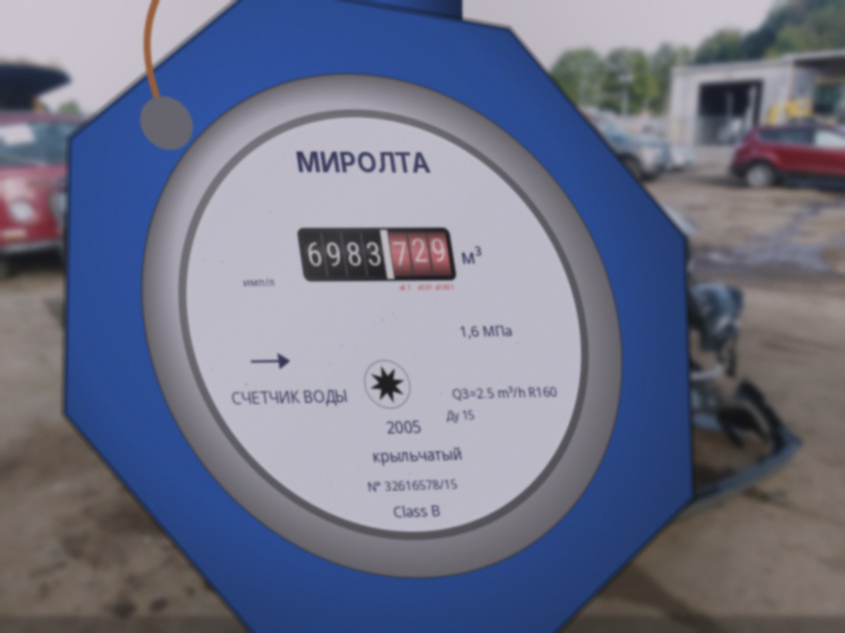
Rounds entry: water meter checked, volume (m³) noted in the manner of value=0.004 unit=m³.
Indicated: value=6983.729 unit=m³
